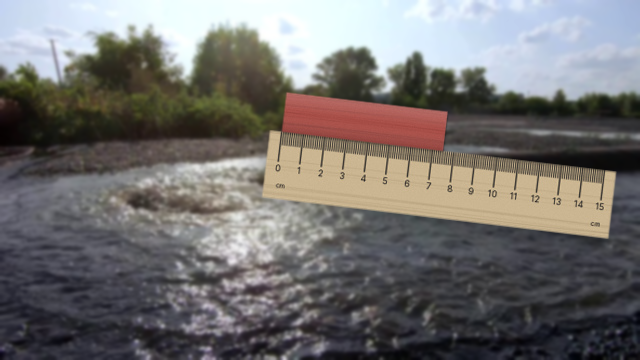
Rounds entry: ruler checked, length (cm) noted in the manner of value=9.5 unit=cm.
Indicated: value=7.5 unit=cm
